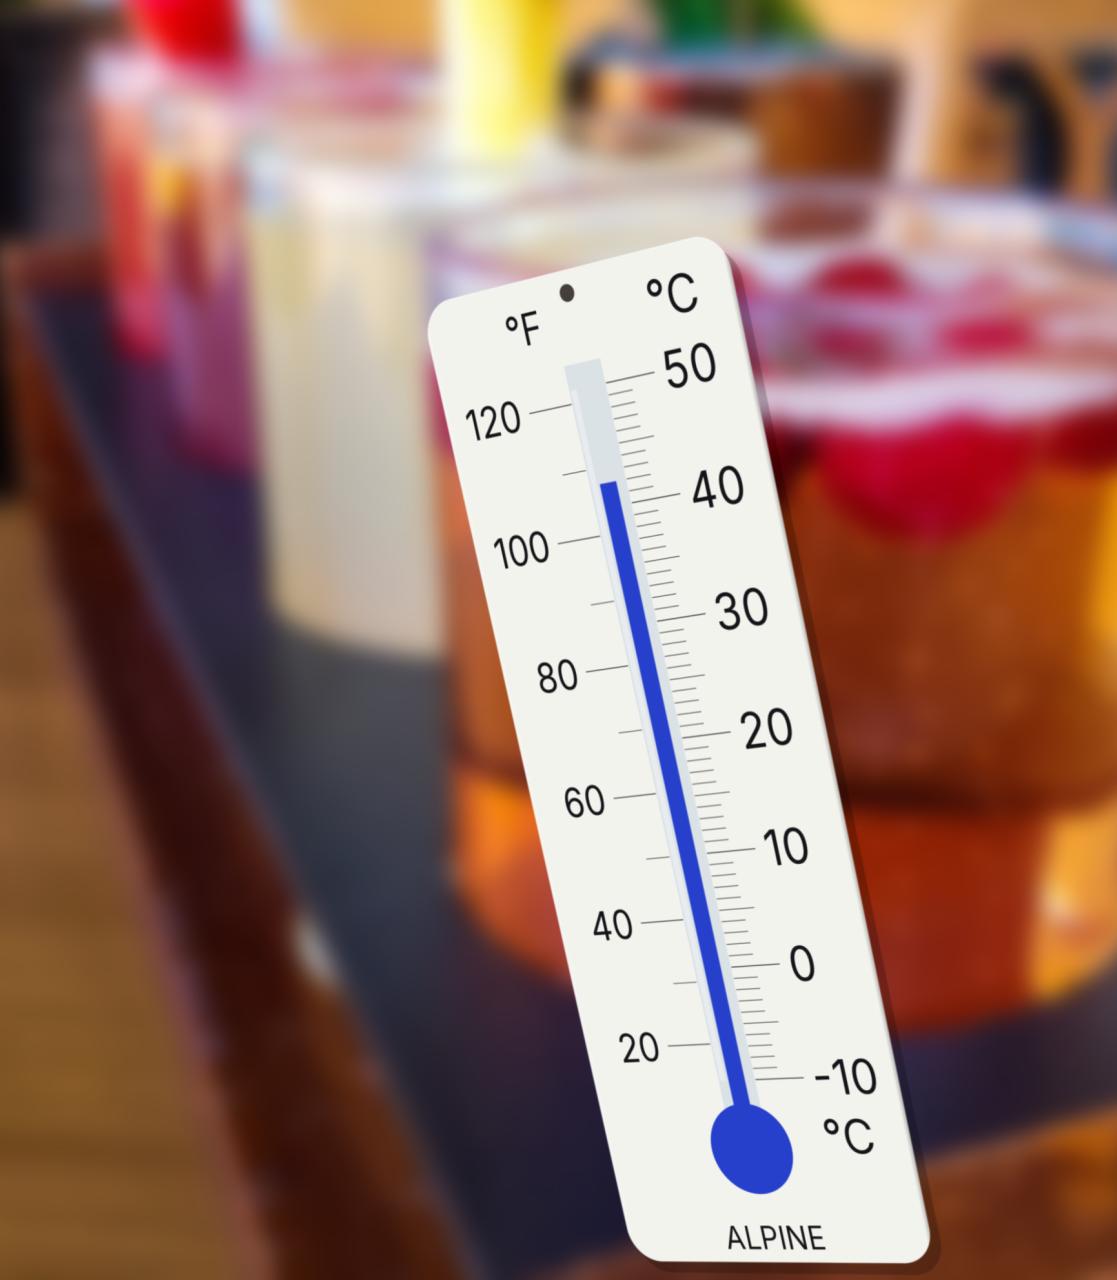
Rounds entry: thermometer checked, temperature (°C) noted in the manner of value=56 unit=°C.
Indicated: value=42 unit=°C
